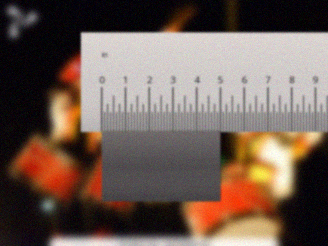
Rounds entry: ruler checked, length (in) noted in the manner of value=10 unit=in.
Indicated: value=5 unit=in
